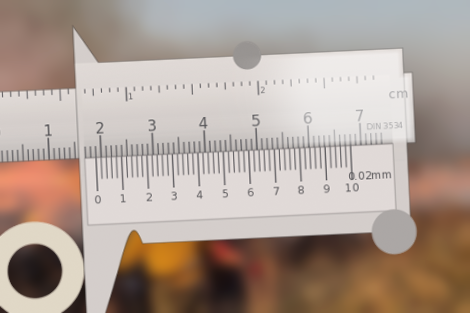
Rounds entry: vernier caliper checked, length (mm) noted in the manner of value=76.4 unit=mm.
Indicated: value=19.0 unit=mm
